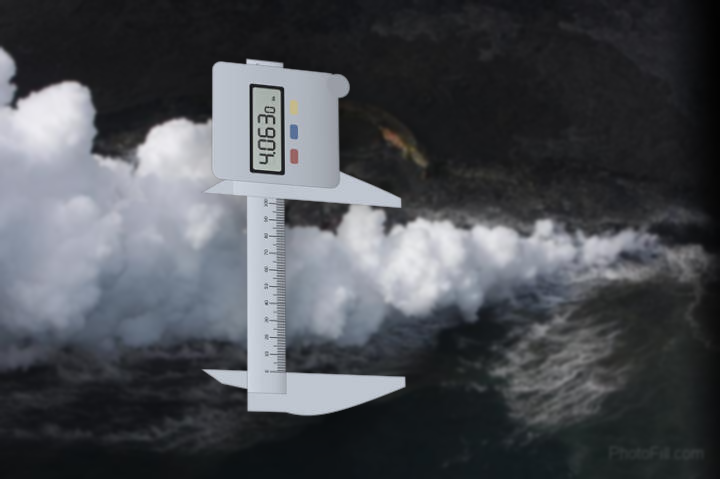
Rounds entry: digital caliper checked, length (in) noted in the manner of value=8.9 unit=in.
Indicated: value=4.0630 unit=in
